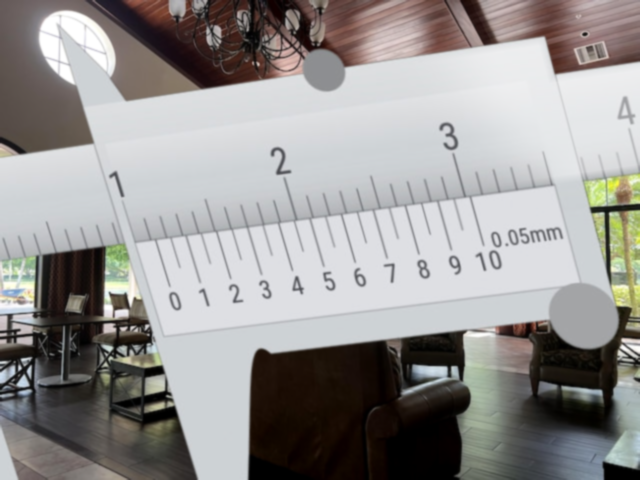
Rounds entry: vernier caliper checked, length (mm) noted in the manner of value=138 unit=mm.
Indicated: value=11.3 unit=mm
